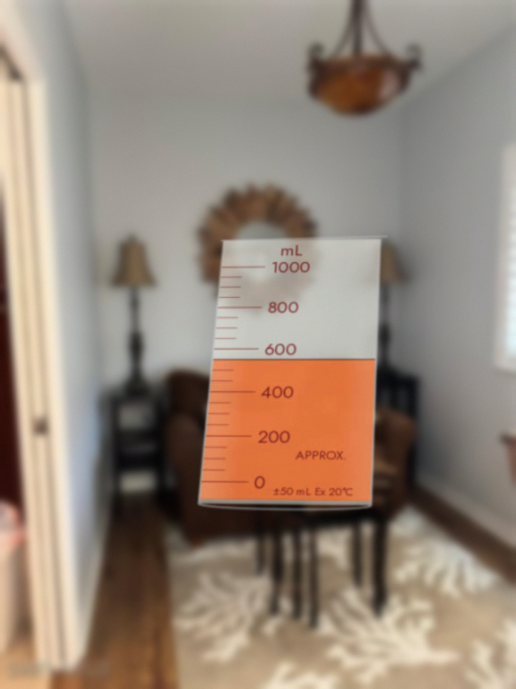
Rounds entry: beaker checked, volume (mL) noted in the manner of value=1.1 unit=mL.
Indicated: value=550 unit=mL
